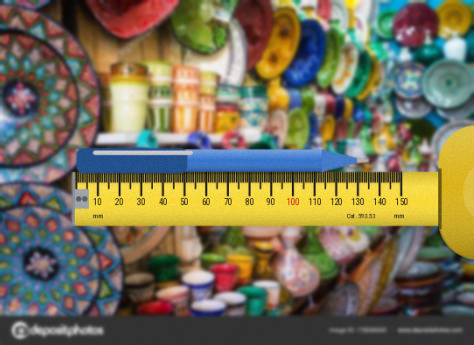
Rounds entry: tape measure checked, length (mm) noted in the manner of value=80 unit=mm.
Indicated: value=135 unit=mm
